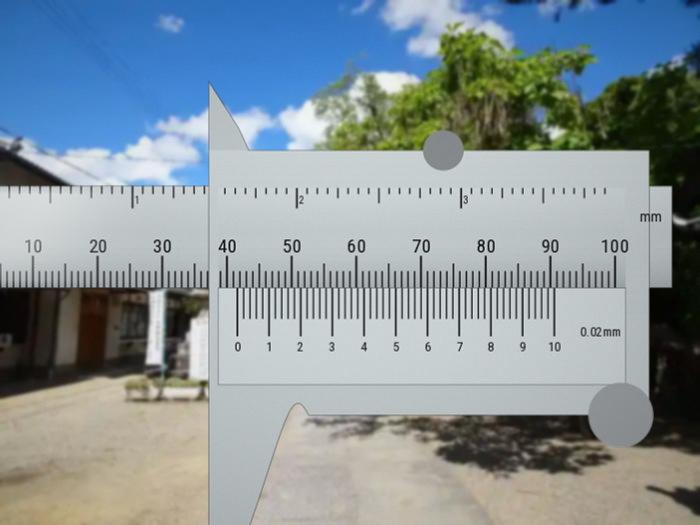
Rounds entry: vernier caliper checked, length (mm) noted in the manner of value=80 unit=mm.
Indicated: value=41.6 unit=mm
